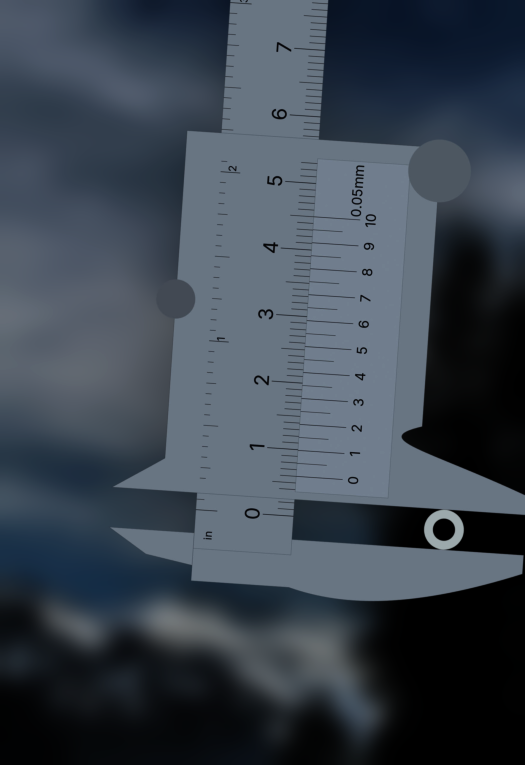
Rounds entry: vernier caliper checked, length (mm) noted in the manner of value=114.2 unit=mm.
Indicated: value=6.0 unit=mm
